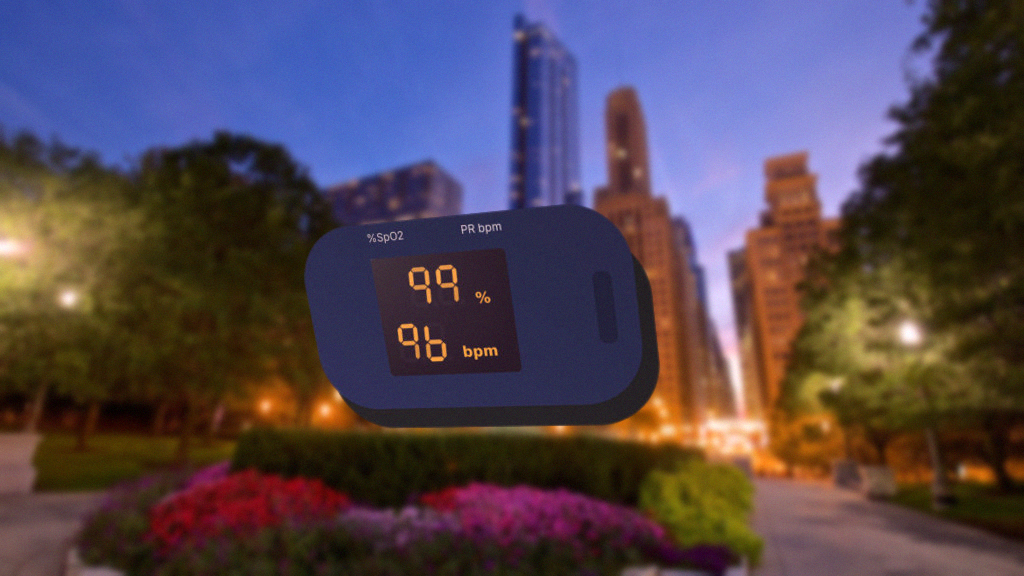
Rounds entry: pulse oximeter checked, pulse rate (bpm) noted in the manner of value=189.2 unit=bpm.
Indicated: value=96 unit=bpm
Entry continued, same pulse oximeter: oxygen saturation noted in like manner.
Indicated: value=99 unit=%
